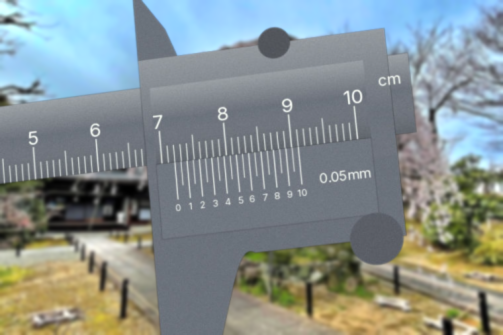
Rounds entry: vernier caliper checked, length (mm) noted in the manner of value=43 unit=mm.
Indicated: value=72.0 unit=mm
